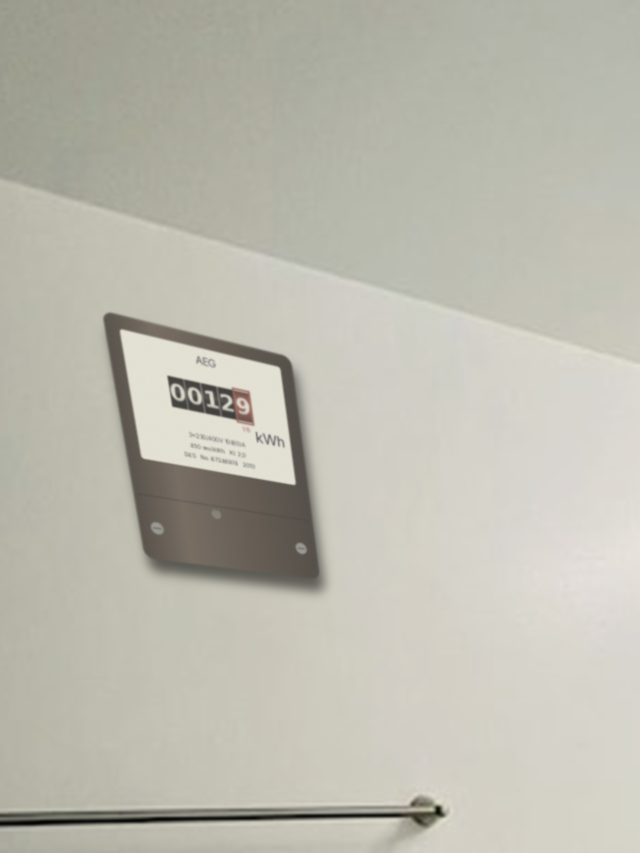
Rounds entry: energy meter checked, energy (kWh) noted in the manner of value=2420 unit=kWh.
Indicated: value=12.9 unit=kWh
